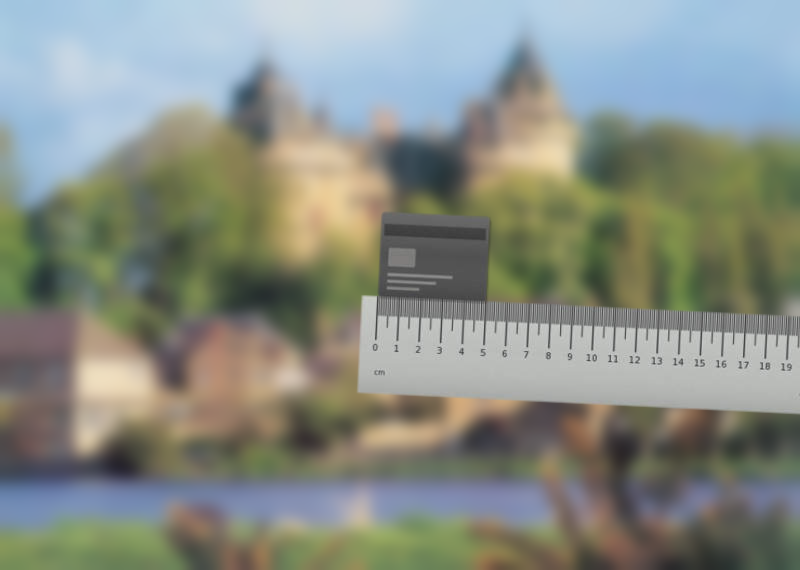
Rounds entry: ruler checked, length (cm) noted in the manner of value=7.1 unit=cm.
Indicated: value=5 unit=cm
